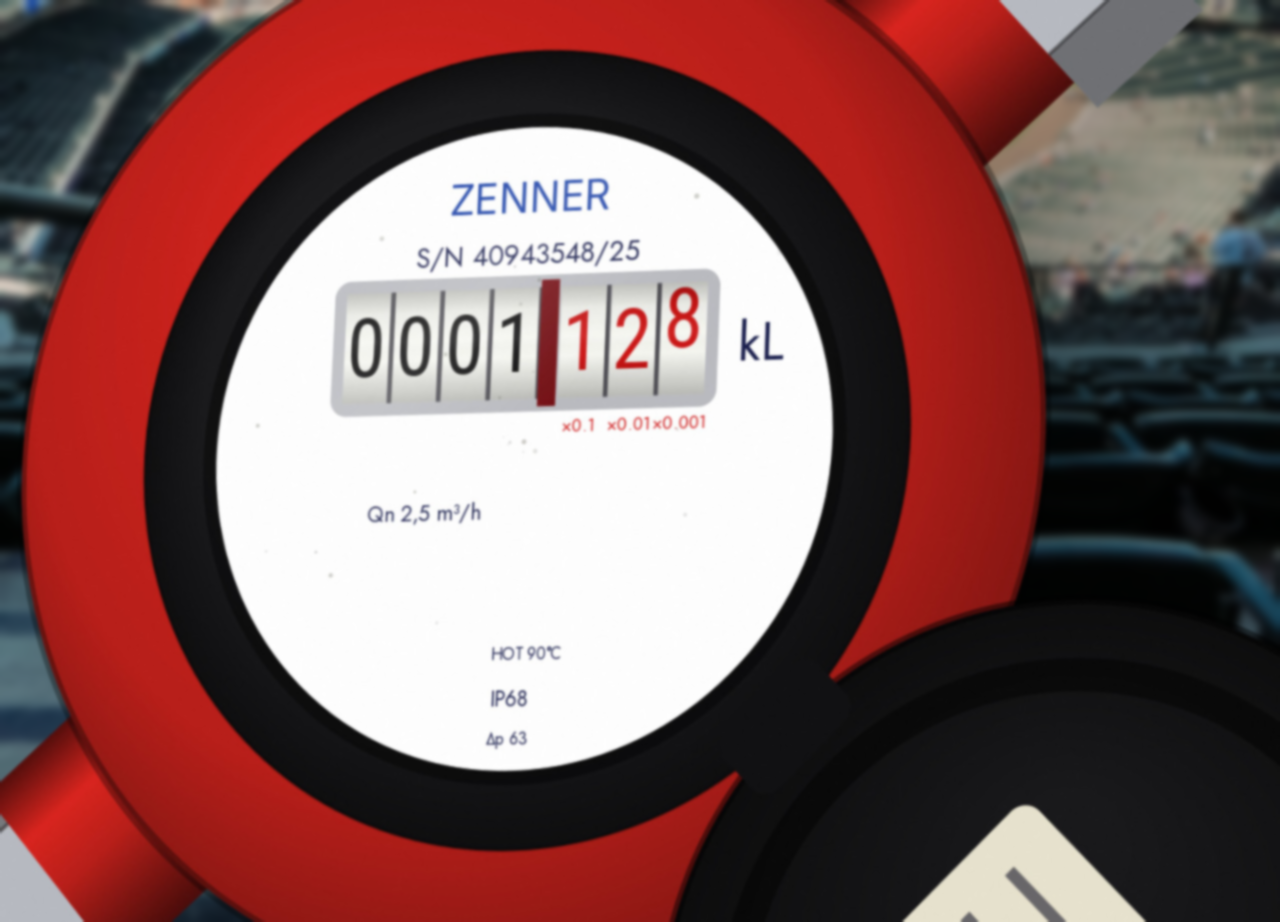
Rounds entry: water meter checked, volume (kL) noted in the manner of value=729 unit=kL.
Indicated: value=1.128 unit=kL
